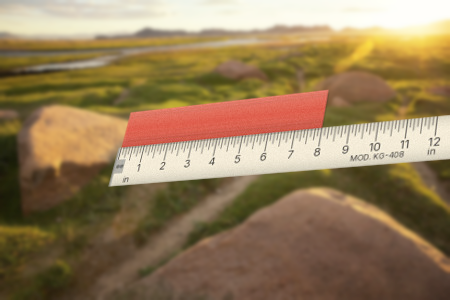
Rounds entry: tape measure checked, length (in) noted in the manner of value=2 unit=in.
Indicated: value=8 unit=in
